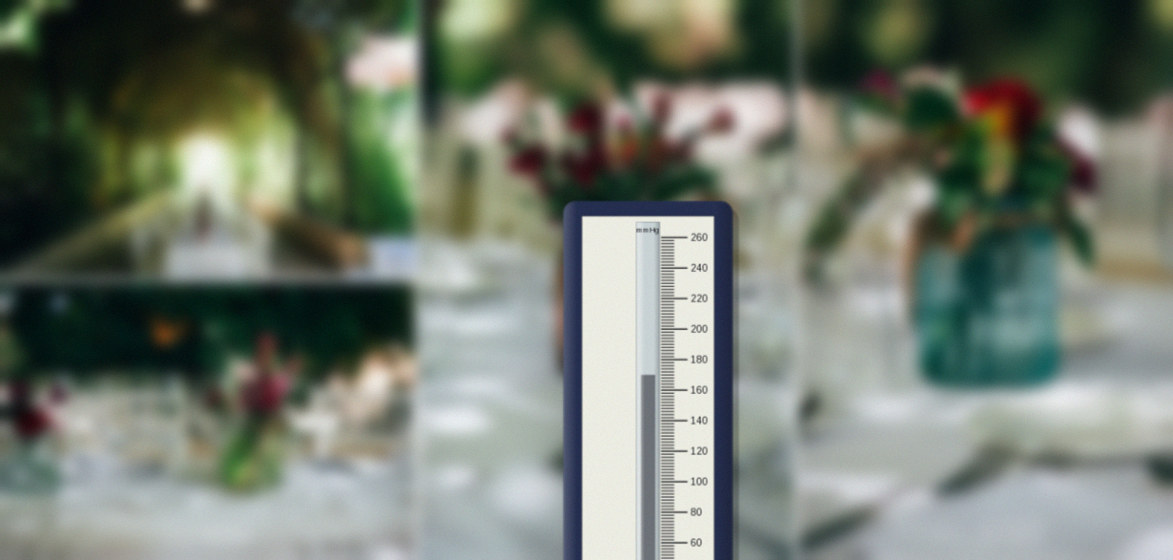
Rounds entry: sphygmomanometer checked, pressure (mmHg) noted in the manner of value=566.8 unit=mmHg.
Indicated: value=170 unit=mmHg
